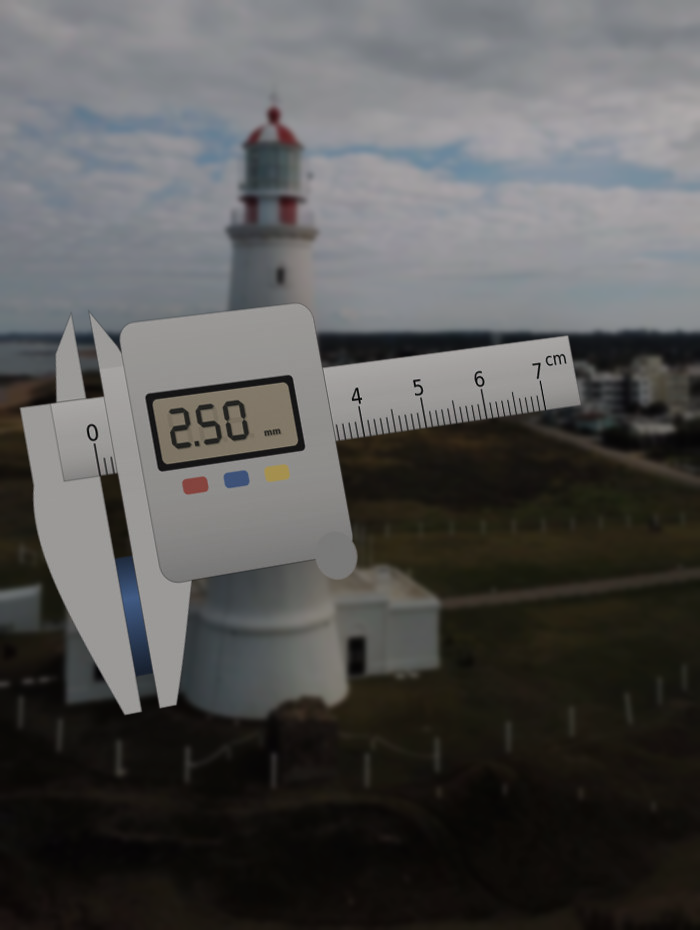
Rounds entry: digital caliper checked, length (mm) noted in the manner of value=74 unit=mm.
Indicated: value=2.50 unit=mm
